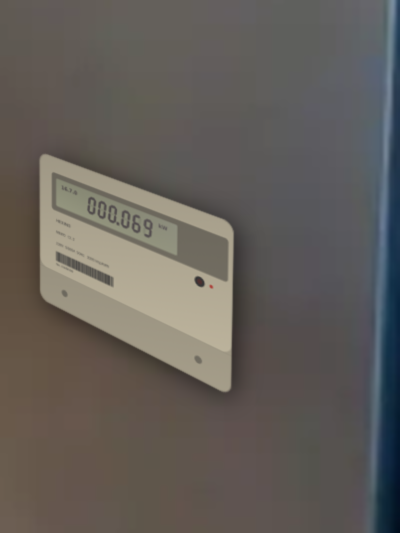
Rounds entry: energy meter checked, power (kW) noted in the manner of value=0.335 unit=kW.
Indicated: value=0.069 unit=kW
